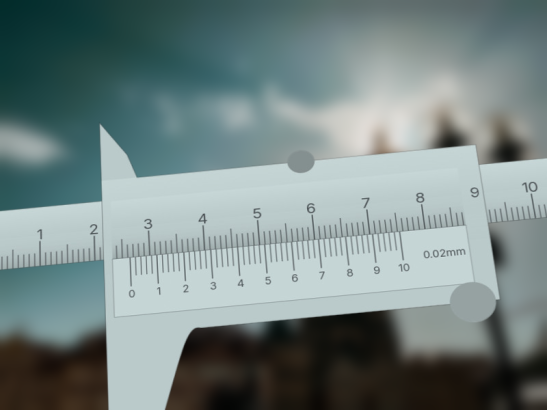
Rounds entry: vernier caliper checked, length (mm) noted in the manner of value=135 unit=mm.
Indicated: value=26.4 unit=mm
